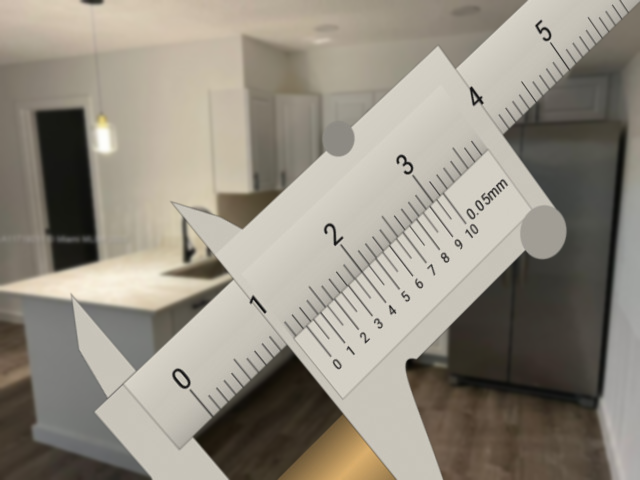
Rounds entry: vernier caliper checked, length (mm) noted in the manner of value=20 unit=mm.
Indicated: value=12.4 unit=mm
